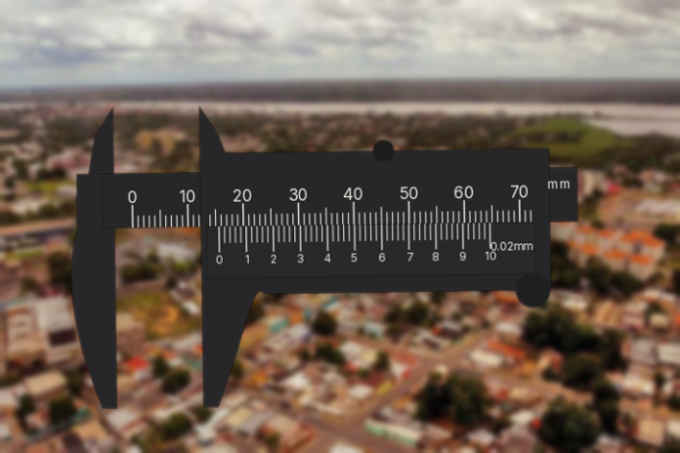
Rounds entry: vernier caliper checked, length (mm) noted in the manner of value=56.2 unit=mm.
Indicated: value=15.6 unit=mm
